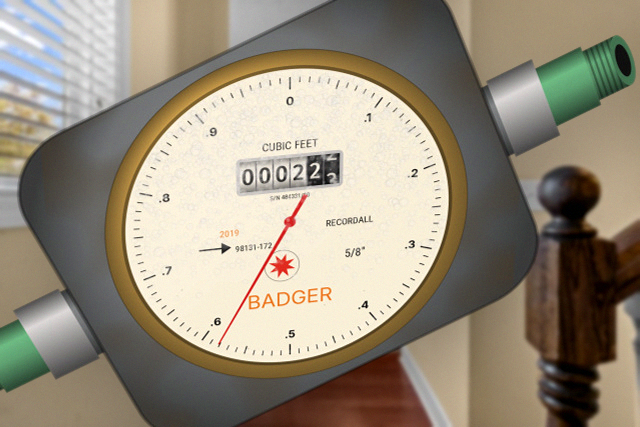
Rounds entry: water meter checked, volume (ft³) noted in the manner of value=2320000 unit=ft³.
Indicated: value=222.58 unit=ft³
